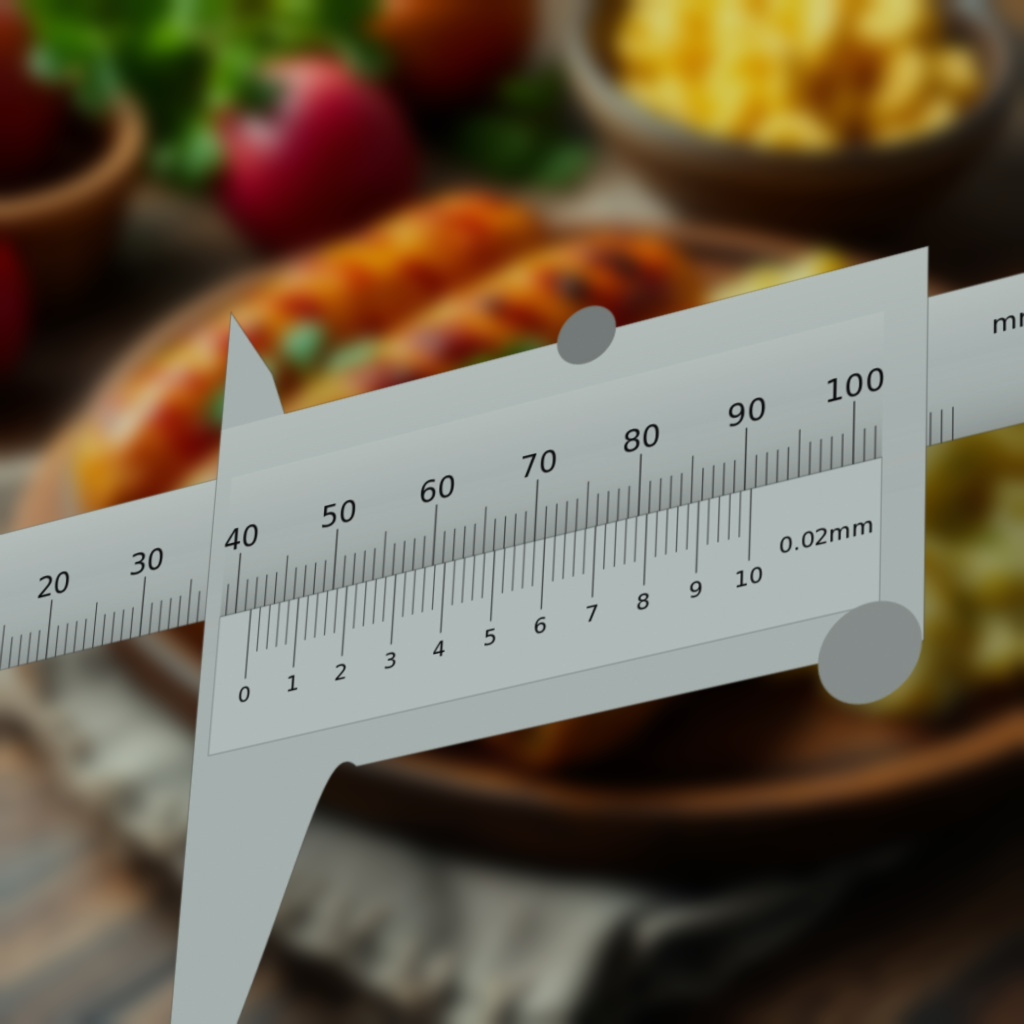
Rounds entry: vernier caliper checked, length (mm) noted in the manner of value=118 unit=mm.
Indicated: value=41.6 unit=mm
